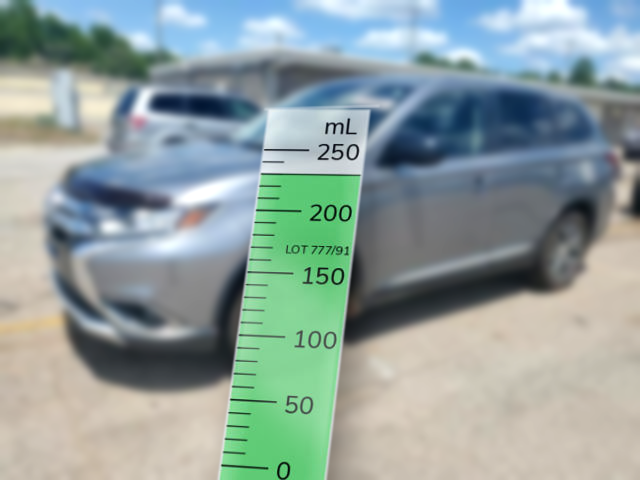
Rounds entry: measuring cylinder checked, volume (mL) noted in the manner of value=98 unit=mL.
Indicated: value=230 unit=mL
